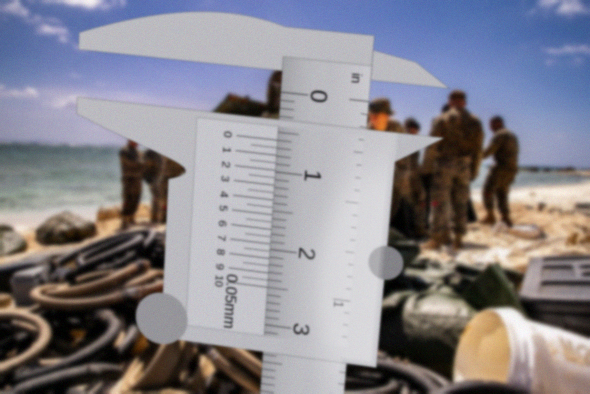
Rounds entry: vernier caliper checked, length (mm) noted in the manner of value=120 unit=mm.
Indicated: value=6.0 unit=mm
